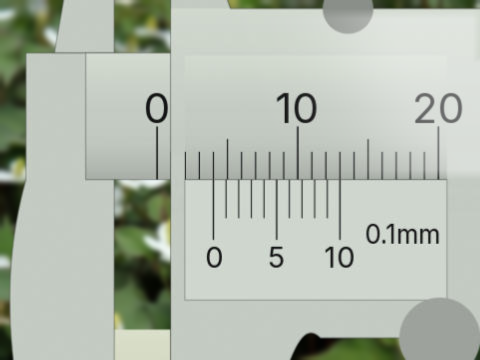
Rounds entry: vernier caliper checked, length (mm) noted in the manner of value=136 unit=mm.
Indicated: value=4.0 unit=mm
